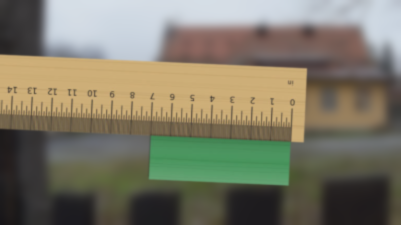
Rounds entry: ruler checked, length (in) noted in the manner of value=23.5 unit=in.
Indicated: value=7 unit=in
